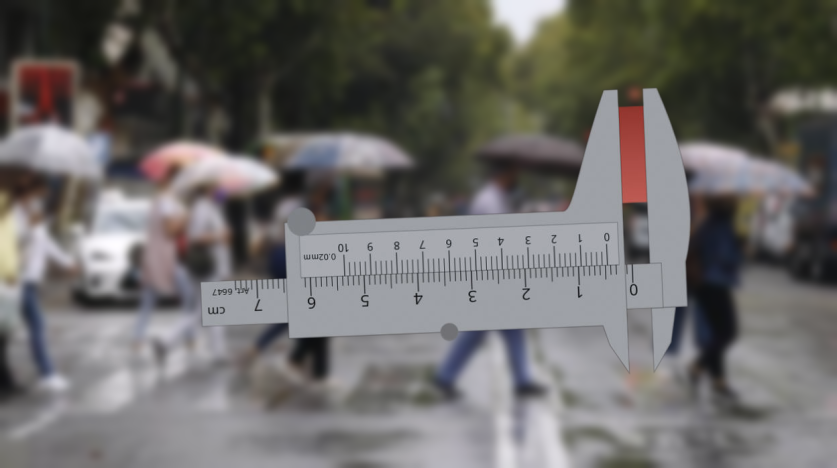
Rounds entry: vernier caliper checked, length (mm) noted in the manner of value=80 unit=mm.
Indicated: value=4.6 unit=mm
